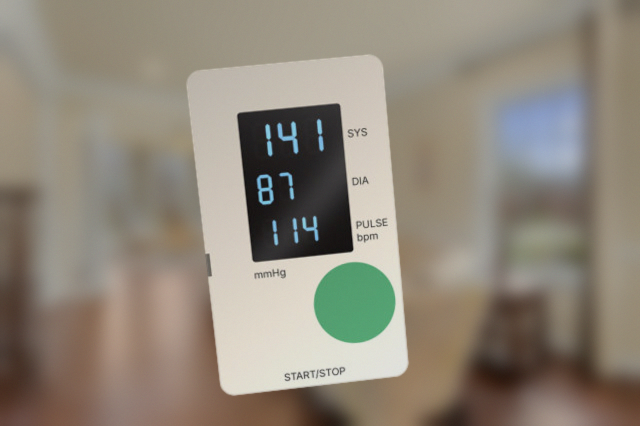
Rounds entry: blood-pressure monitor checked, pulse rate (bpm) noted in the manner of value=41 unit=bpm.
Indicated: value=114 unit=bpm
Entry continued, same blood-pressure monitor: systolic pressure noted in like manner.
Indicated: value=141 unit=mmHg
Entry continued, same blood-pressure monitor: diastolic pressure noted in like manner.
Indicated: value=87 unit=mmHg
